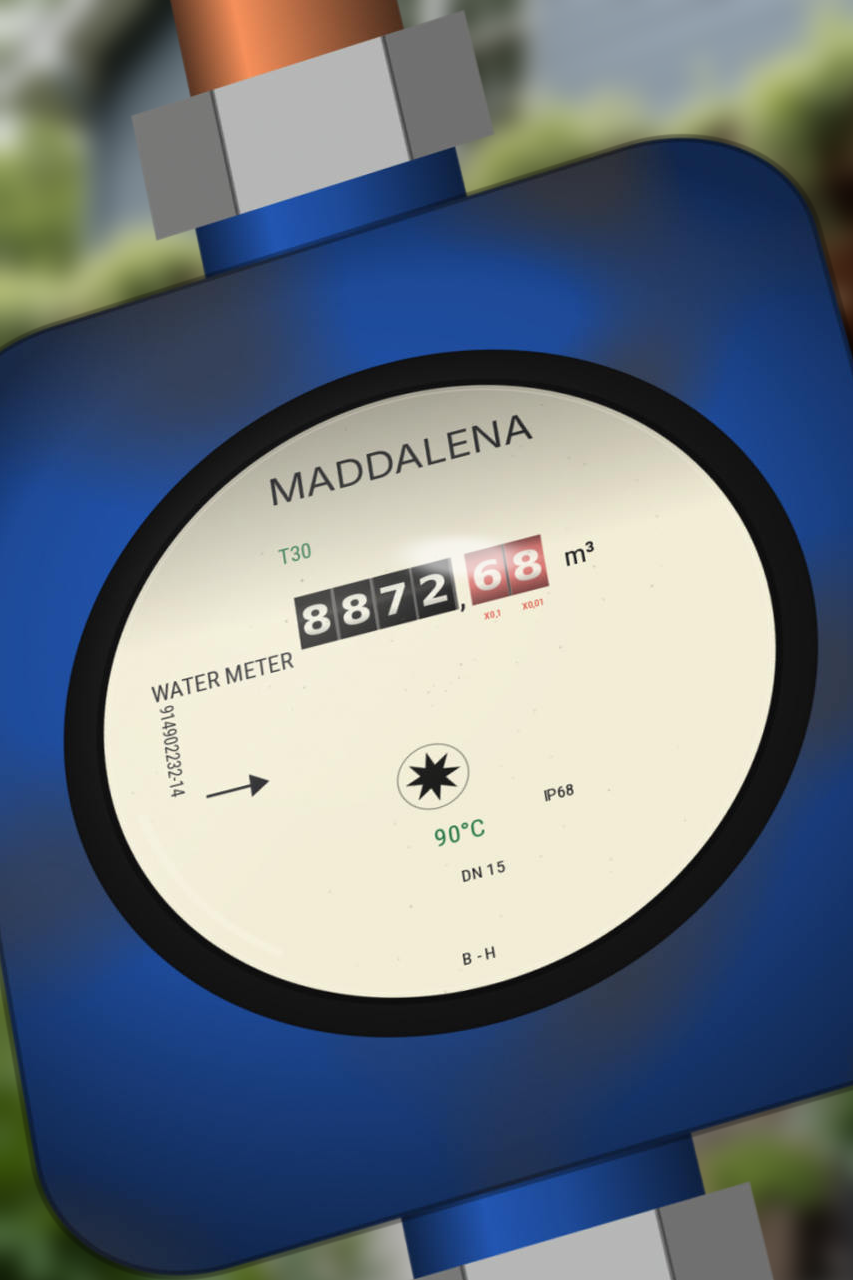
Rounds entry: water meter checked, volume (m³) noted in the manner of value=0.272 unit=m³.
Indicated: value=8872.68 unit=m³
